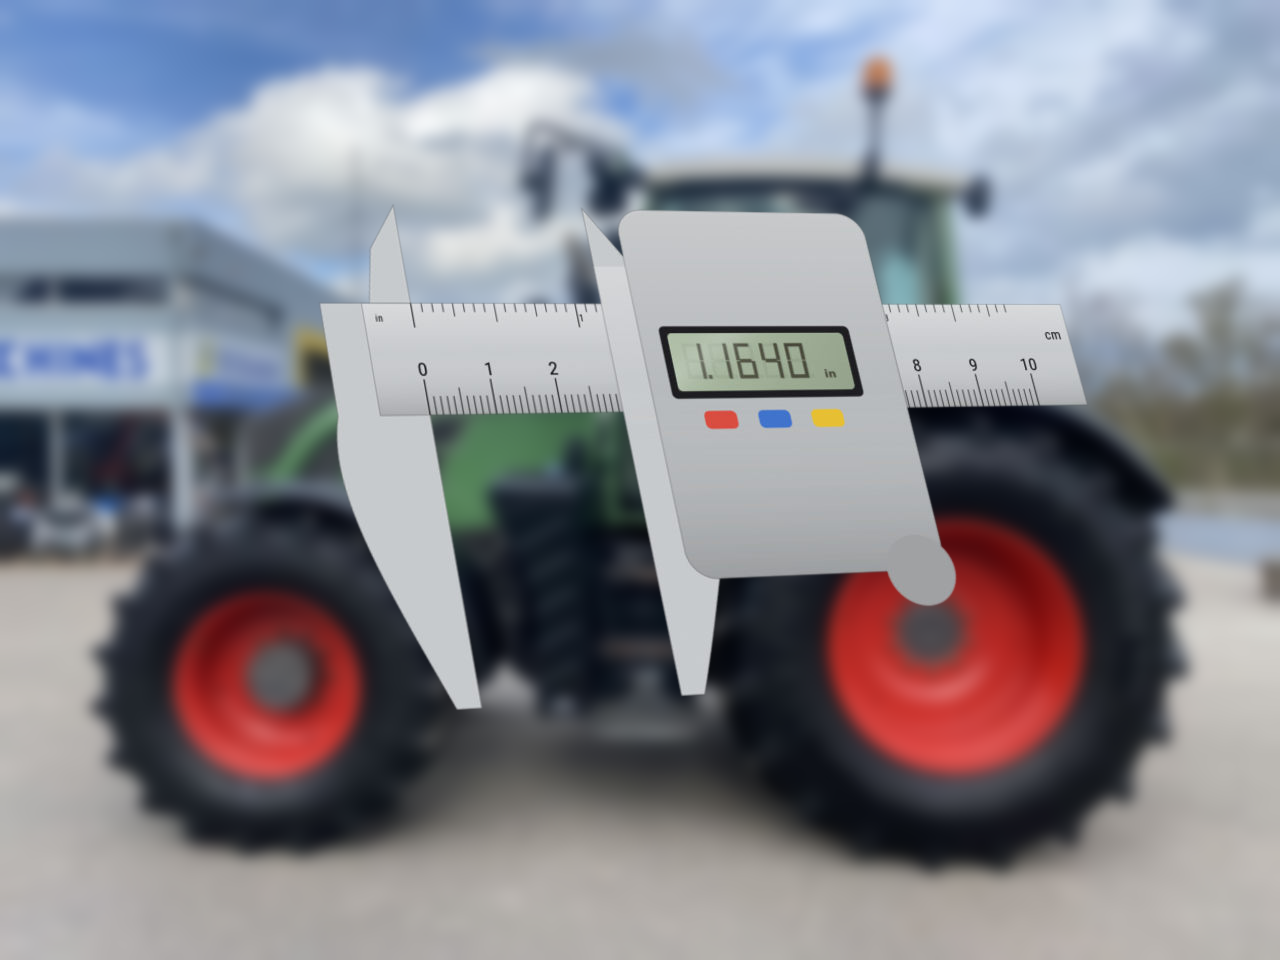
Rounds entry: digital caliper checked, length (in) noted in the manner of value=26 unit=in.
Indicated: value=1.1640 unit=in
